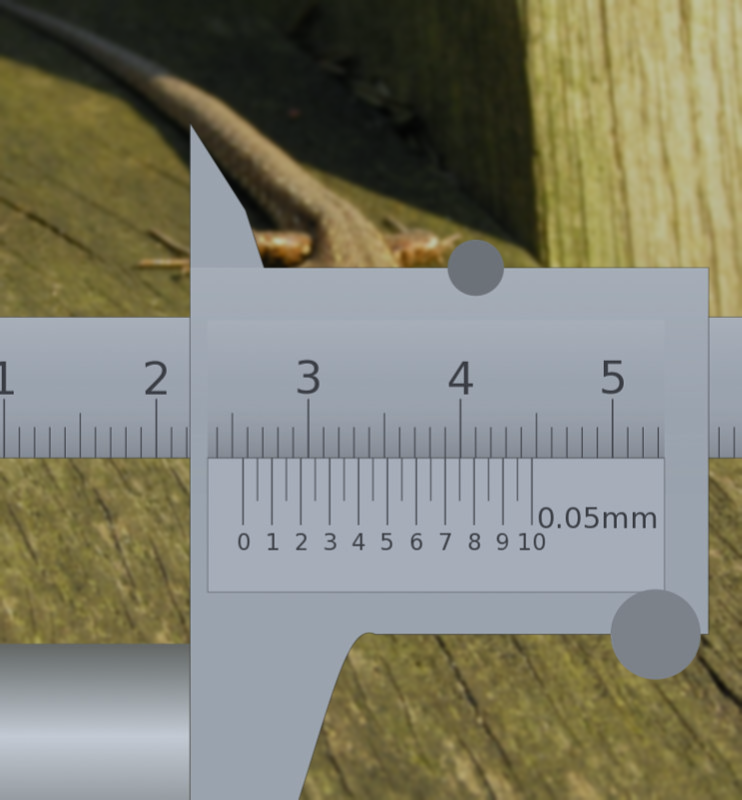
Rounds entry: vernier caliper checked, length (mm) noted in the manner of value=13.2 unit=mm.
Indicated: value=25.7 unit=mm
